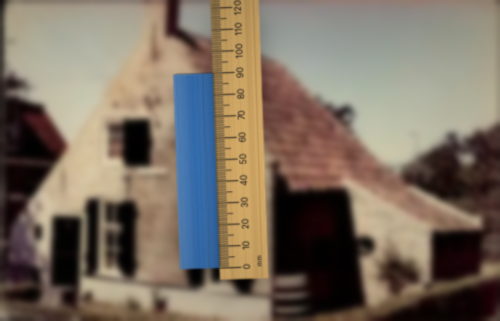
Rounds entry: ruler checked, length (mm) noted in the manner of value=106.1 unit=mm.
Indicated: value=90 unit=mm
